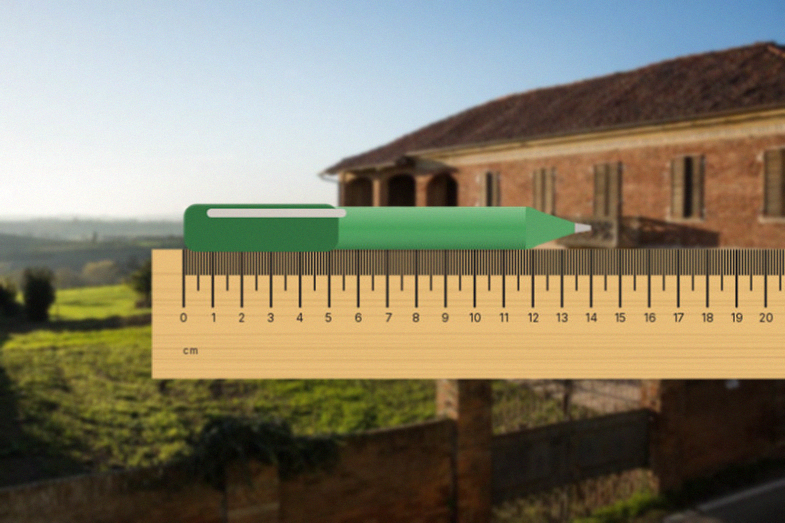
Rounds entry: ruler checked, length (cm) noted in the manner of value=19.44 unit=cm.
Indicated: value=14 unit=cm
